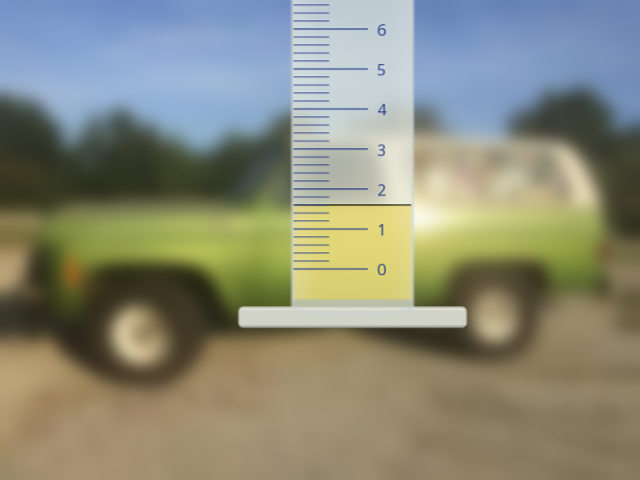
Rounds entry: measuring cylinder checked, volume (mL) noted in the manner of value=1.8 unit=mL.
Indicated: value=1.6 unit=mL
